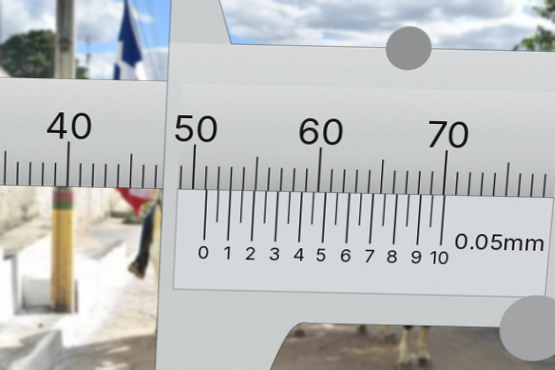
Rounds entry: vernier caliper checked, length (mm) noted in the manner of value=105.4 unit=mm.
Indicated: value=51.1 unit=mm
